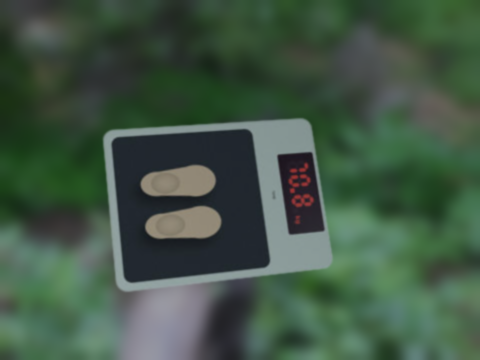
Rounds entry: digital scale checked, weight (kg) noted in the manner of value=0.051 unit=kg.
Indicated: value=70.8 unit=kg
